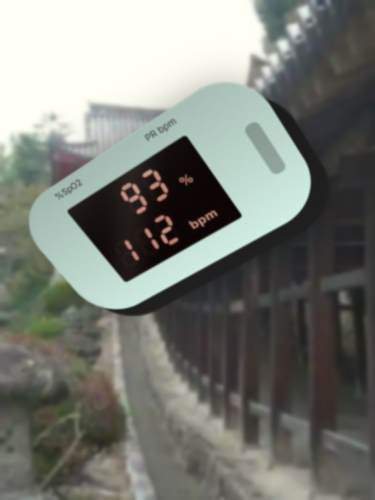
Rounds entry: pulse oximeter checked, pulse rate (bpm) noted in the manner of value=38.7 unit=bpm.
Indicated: value=112 unit=bpm
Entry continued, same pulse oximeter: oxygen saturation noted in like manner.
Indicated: value=93 unit=%
